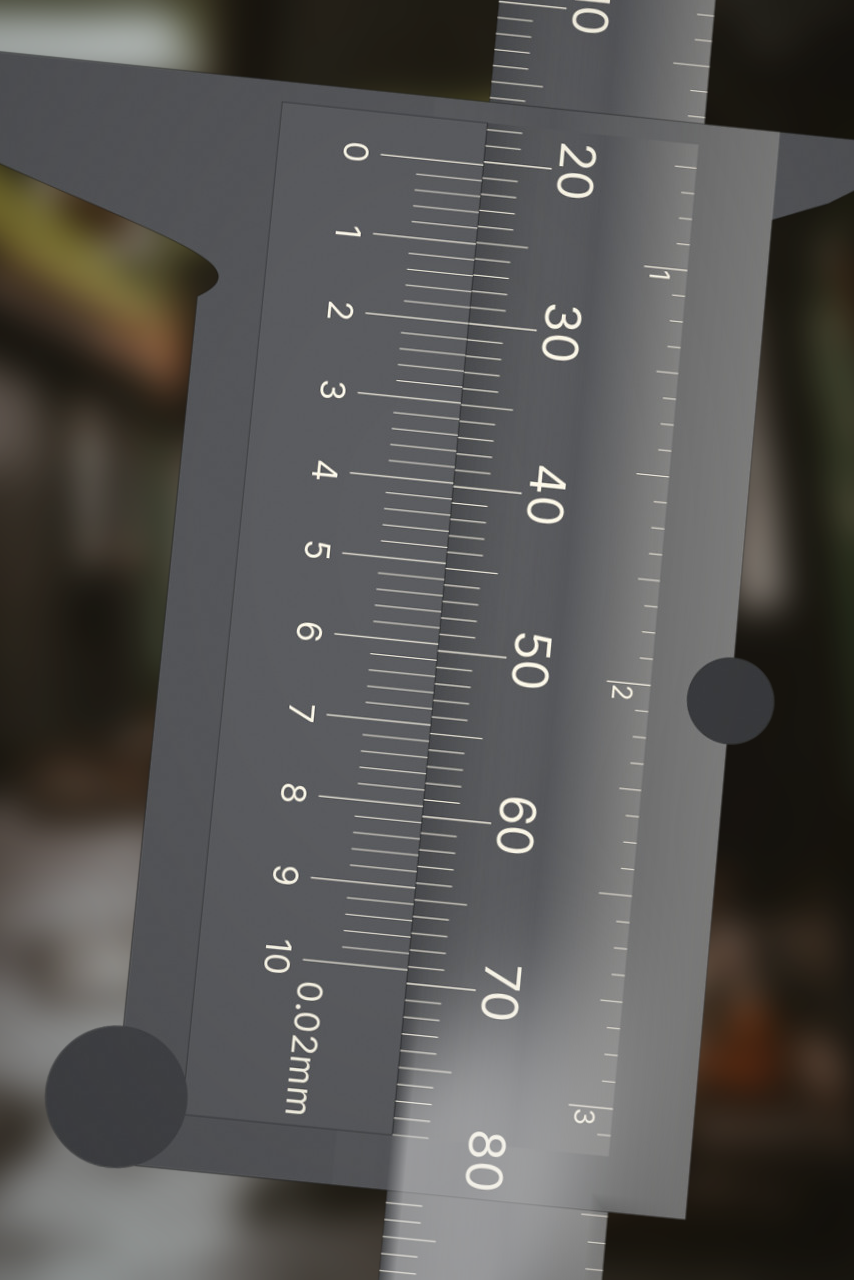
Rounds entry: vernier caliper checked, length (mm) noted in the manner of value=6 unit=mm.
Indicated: value=20.2 unit=mm
